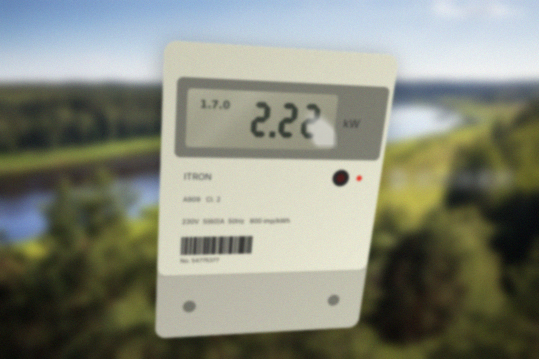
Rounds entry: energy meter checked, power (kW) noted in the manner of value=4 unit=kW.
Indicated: value=2.22 unit=kW
